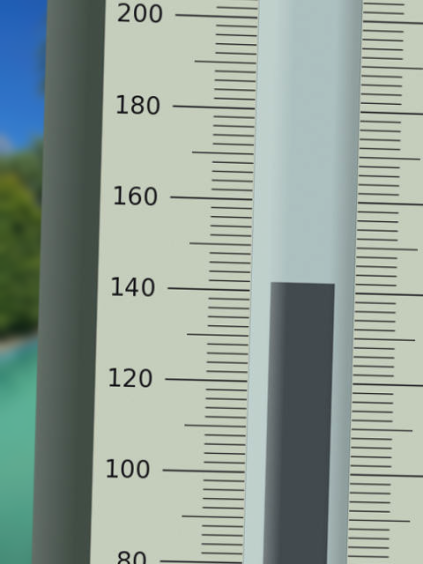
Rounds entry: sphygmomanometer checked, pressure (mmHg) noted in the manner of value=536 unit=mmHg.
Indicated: value=142 unit=mmHg
